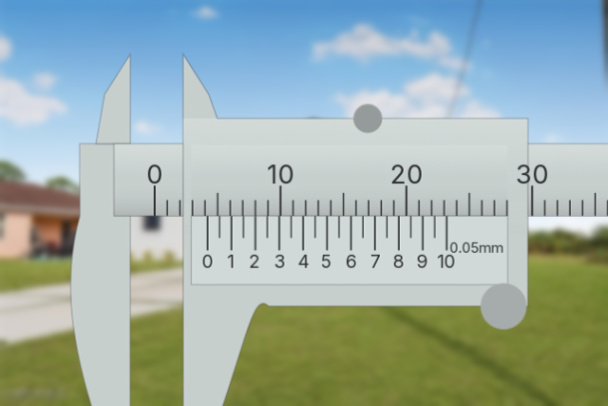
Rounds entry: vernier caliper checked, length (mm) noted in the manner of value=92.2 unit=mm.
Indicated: value=4.2 unit=mm
